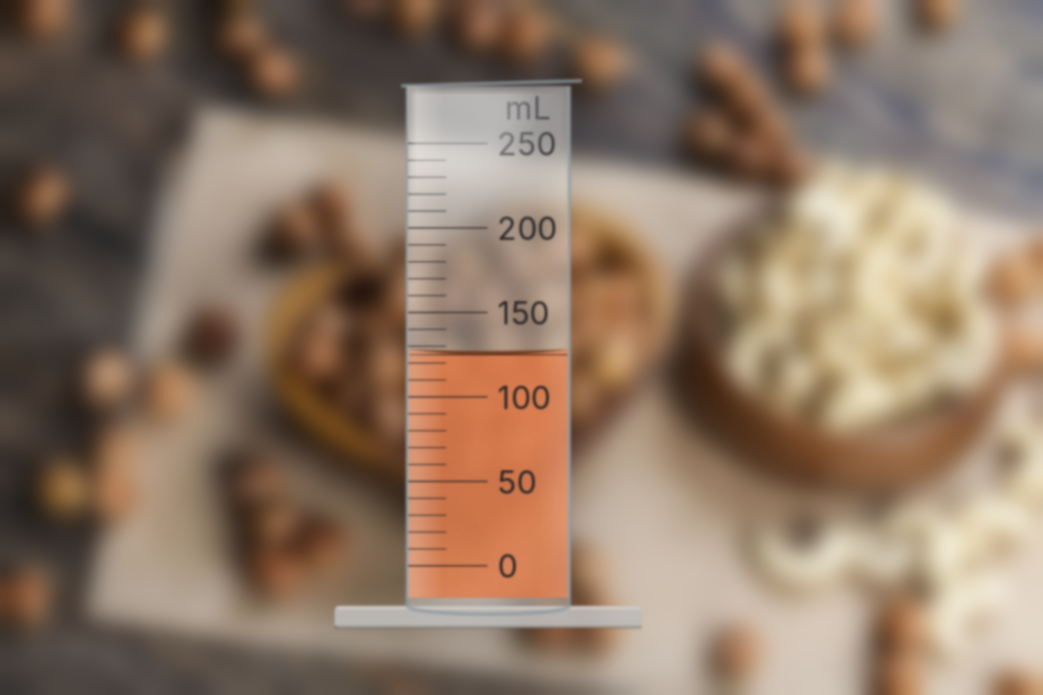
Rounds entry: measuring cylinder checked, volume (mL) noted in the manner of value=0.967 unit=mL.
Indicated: value=125 unit=mL
